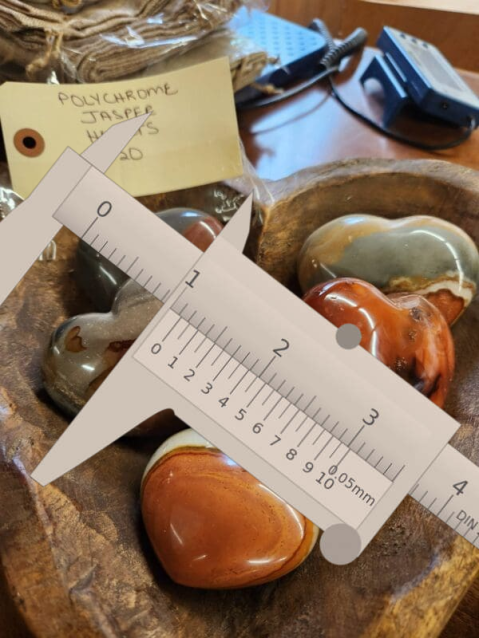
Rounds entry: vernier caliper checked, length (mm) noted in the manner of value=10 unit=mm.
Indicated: value=11.3 unit=mm
